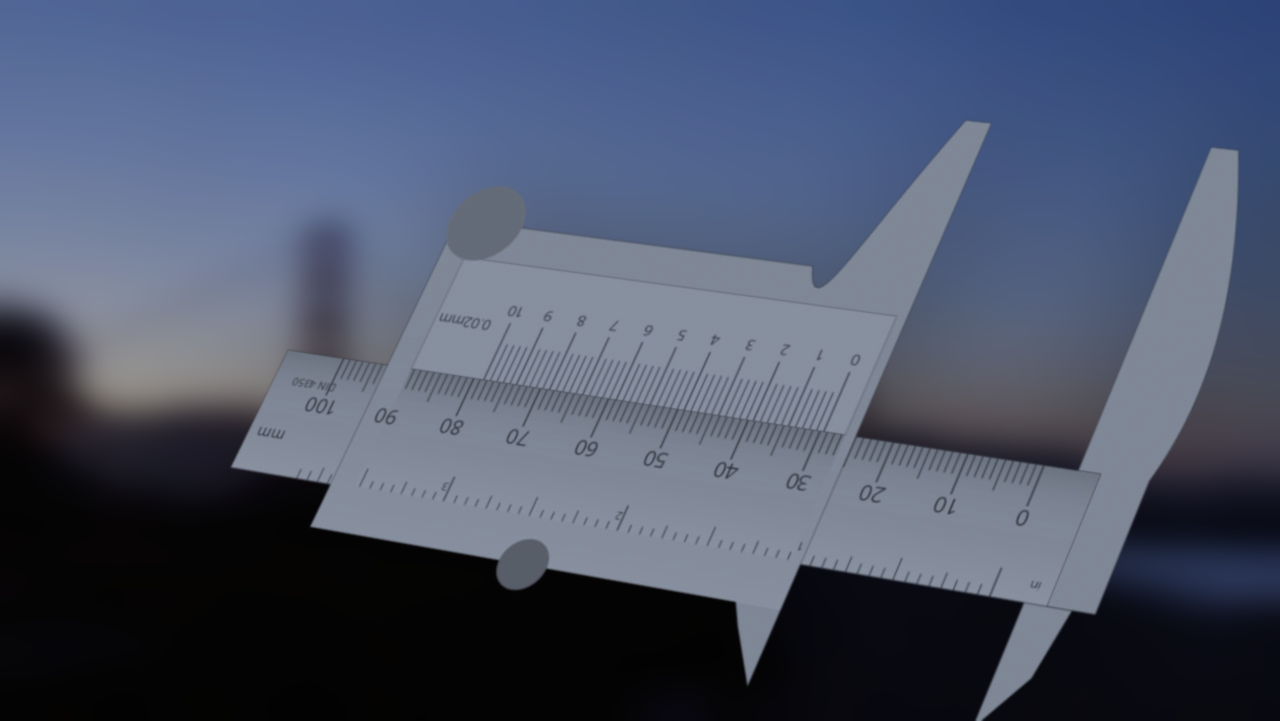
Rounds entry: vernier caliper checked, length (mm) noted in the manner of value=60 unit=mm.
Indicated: value=29.5 unit=mm
